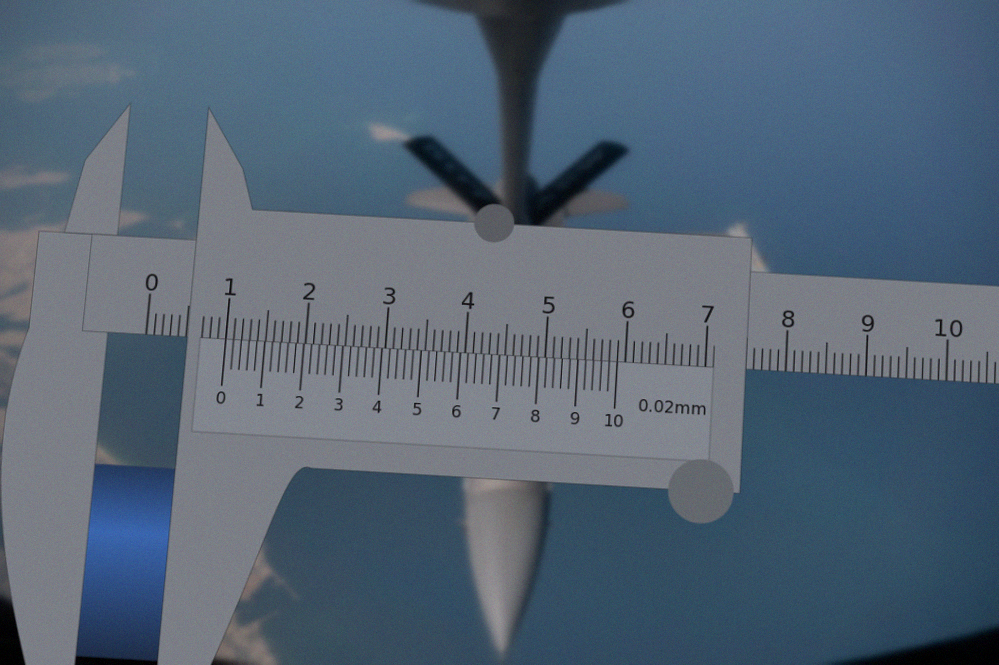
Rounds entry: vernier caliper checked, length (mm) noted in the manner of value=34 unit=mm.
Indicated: value=10.0 unit=mm
